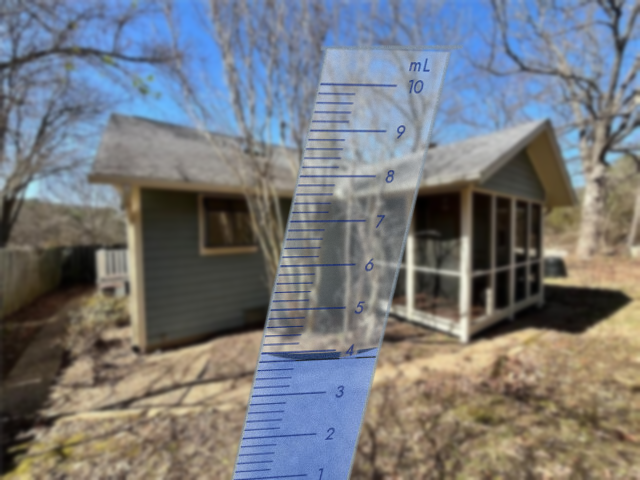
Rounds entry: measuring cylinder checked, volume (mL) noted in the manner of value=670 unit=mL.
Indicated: value=3.8 unit=mL
